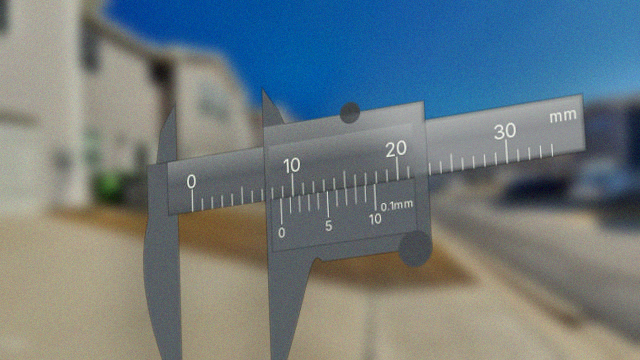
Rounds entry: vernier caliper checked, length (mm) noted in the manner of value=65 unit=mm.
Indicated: value=8.8 unit=mm
